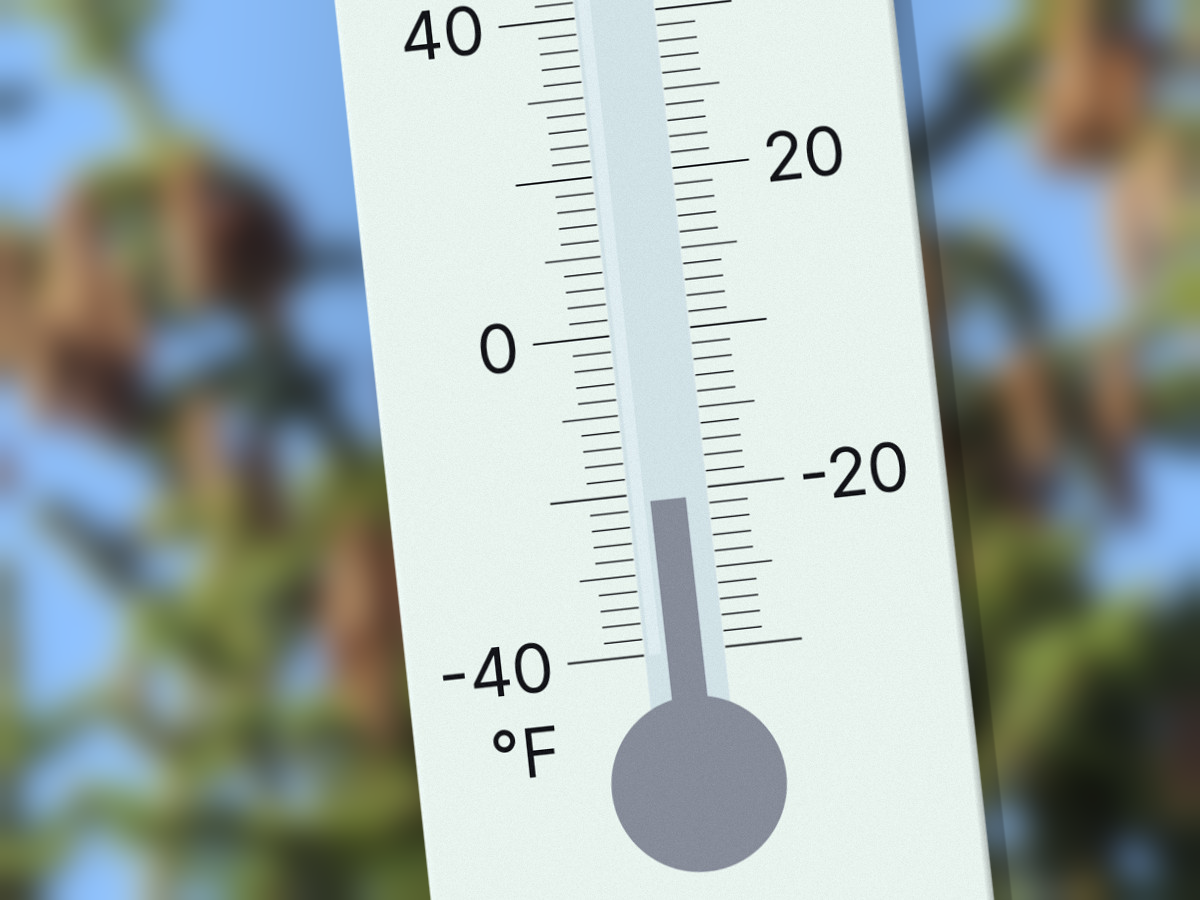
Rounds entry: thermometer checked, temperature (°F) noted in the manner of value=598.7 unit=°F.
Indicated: value=-21 unit=°F
